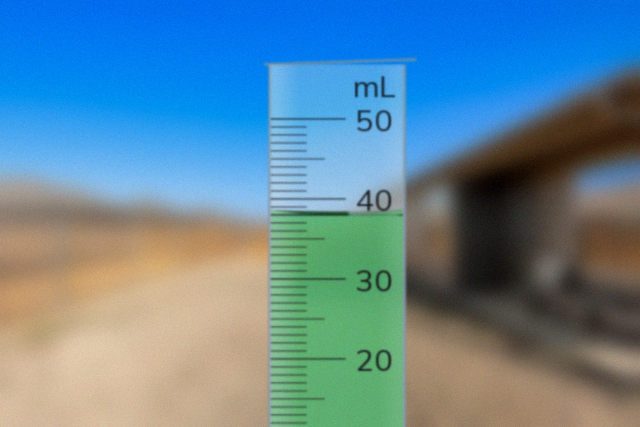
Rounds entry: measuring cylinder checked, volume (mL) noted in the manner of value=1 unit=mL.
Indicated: value=38 unit=mL
